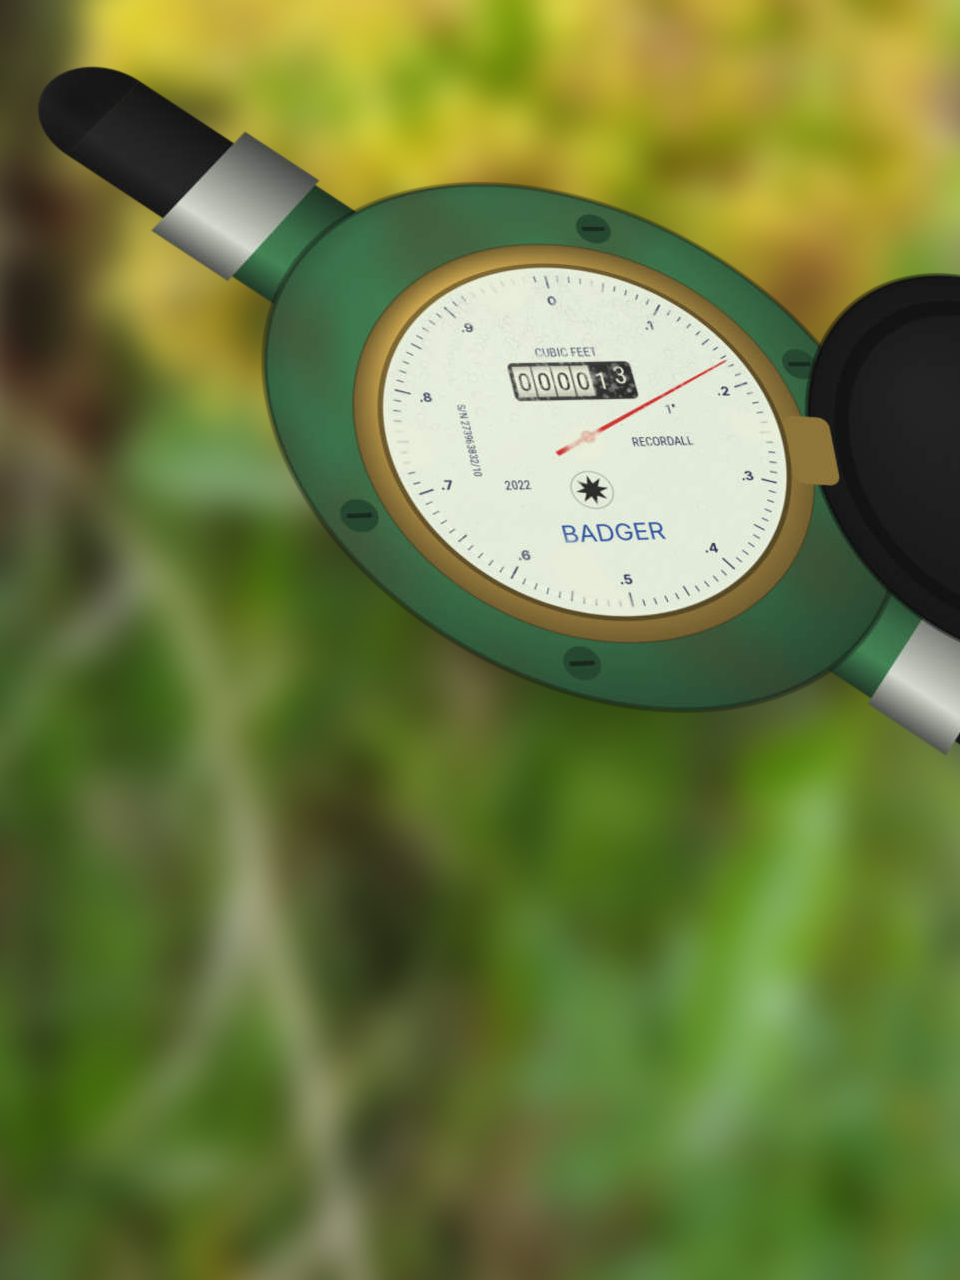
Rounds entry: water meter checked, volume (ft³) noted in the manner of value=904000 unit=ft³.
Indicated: value=13.17 unit=ft³
